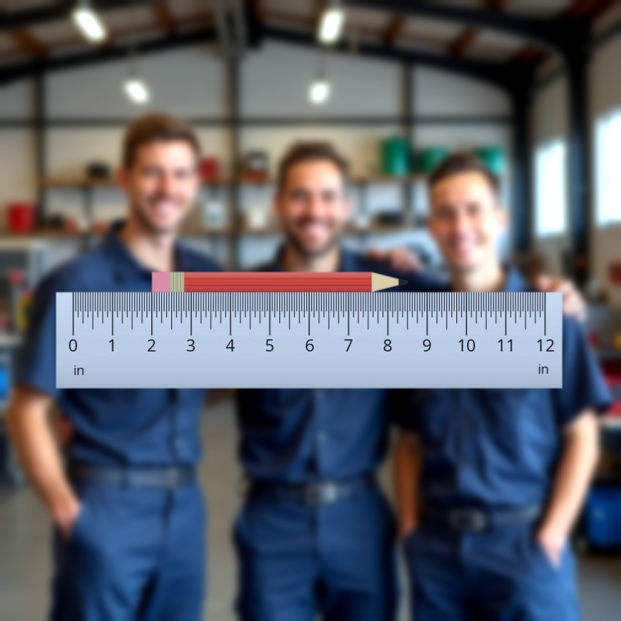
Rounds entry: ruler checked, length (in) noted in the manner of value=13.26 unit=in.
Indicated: value=6.5 unit=in
